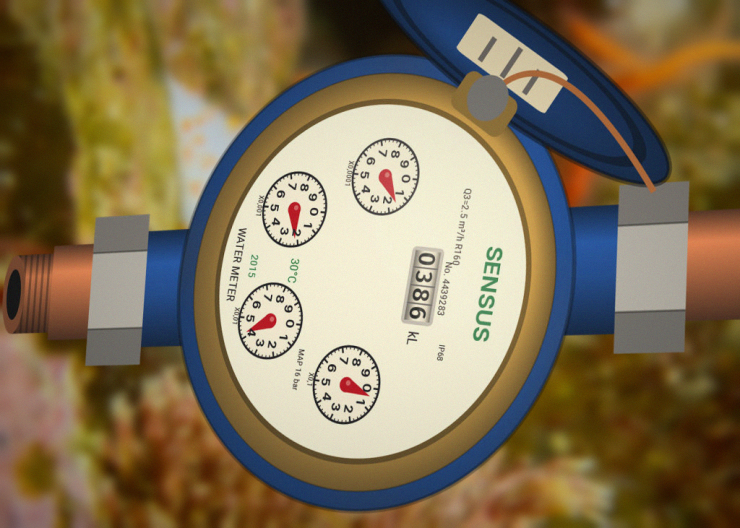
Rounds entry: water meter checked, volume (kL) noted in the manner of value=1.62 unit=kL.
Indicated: value=386.0421 unit=kL
